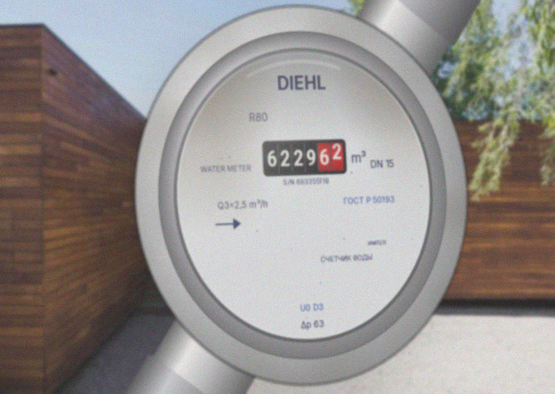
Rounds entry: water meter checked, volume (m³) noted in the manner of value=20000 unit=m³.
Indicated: value=6229.62 unit=m³
